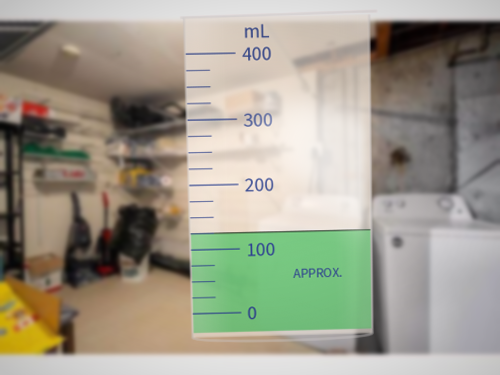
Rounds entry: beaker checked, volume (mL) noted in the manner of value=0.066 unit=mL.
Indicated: value=125 unit=mL
